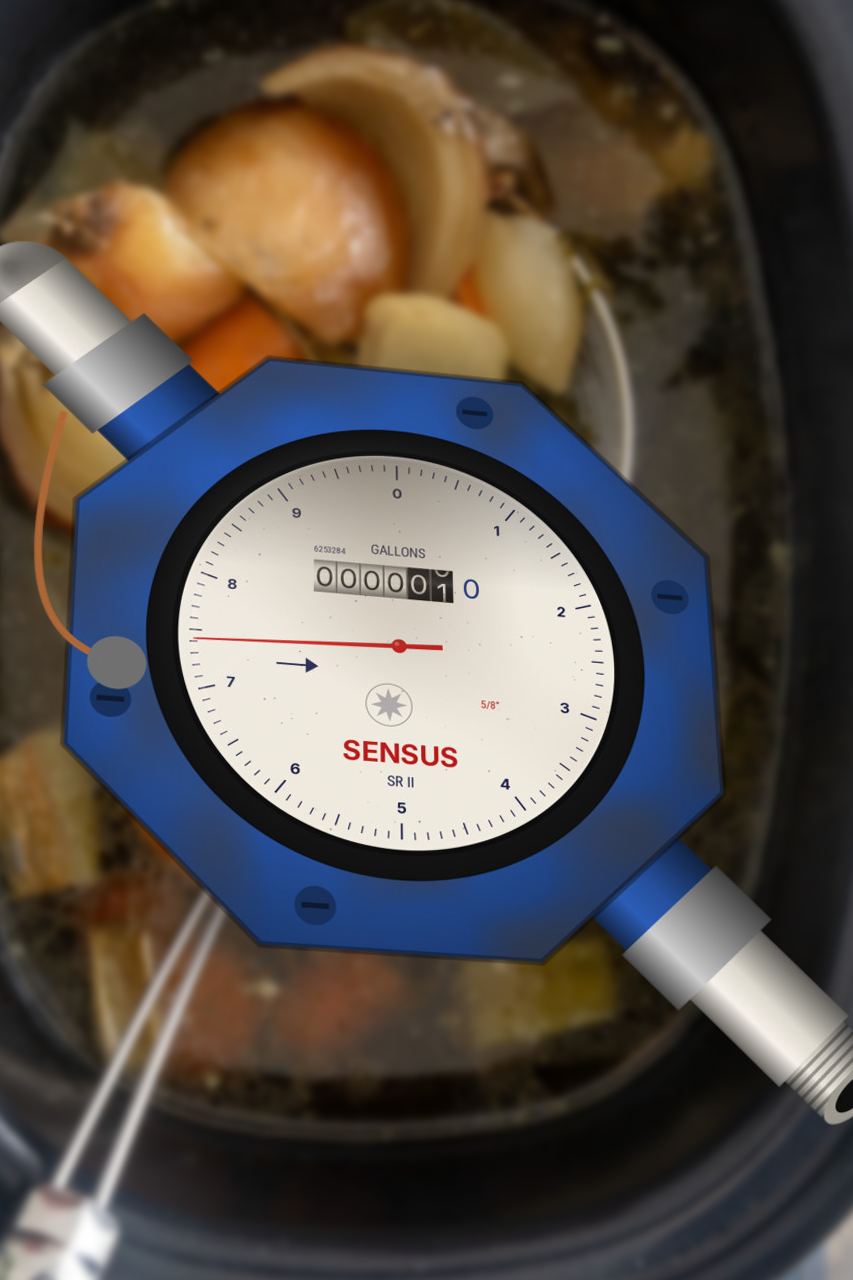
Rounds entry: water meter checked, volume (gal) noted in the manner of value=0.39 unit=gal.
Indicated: value=7.4 unit=gal
